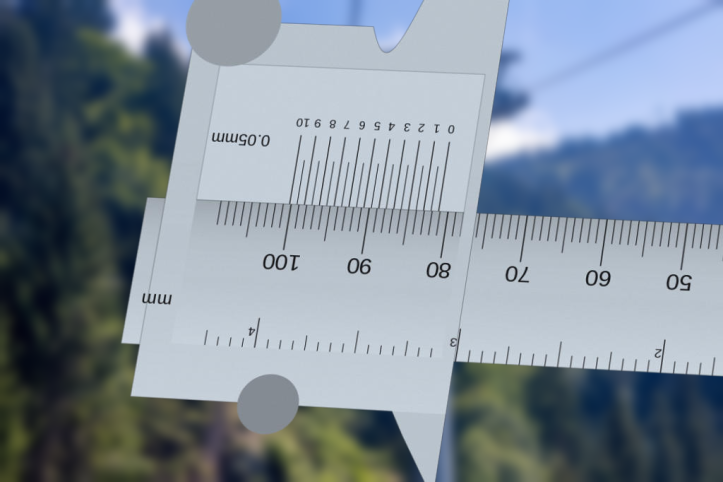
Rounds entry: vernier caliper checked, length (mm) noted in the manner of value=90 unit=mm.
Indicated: value=81.2 unit=mm
